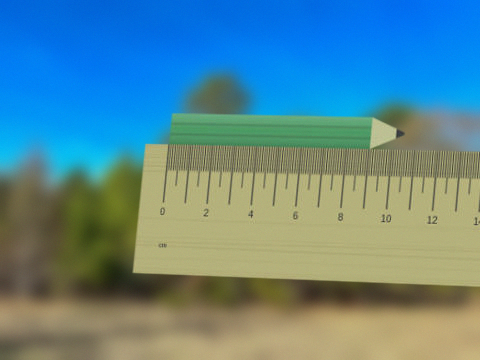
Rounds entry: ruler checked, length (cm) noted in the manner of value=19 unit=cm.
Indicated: value=10.5 unit=cm
